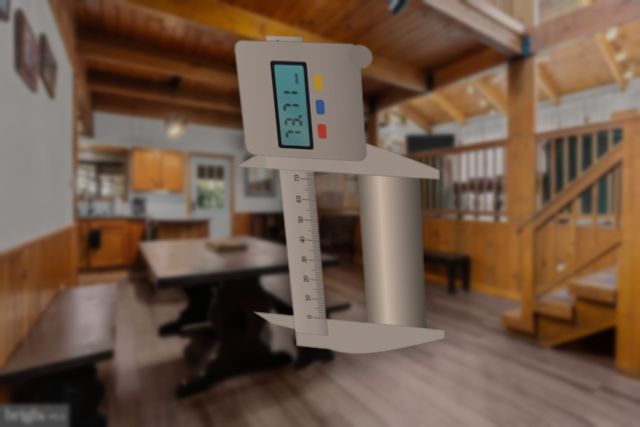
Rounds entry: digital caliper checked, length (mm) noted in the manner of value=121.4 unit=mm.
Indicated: value=73.71 unit=mm
